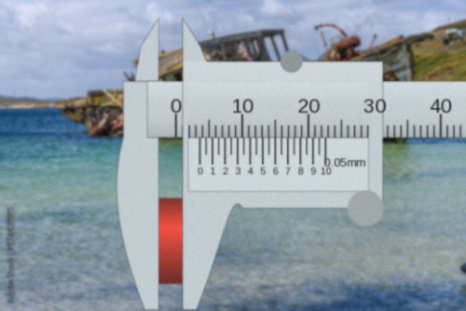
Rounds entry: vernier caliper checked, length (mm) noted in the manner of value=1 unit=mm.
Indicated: value=3.6 unit=mm
